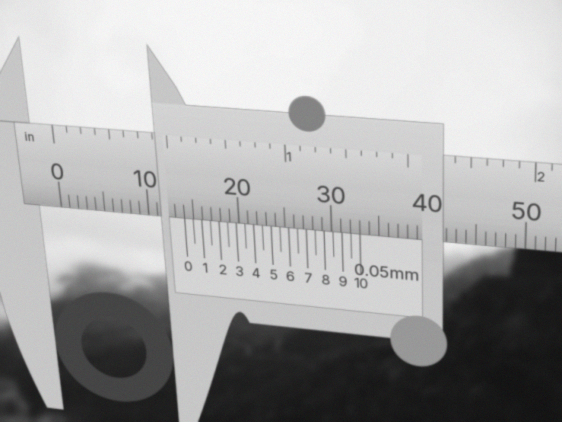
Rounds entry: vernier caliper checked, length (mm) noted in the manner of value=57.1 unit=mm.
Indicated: value=14.0 unit=mm
